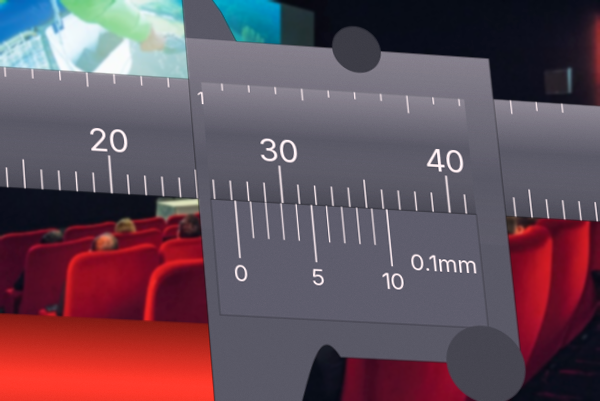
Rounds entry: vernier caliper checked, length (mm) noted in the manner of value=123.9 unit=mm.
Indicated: value=27.2 unit=mm
